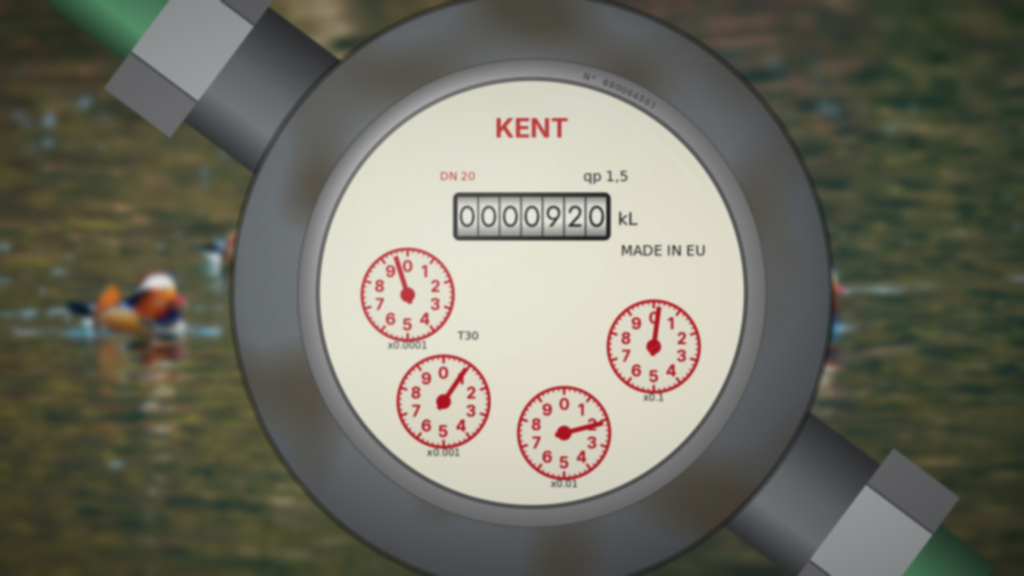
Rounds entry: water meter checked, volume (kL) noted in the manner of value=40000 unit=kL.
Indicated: value=920.0209 unit=kL
